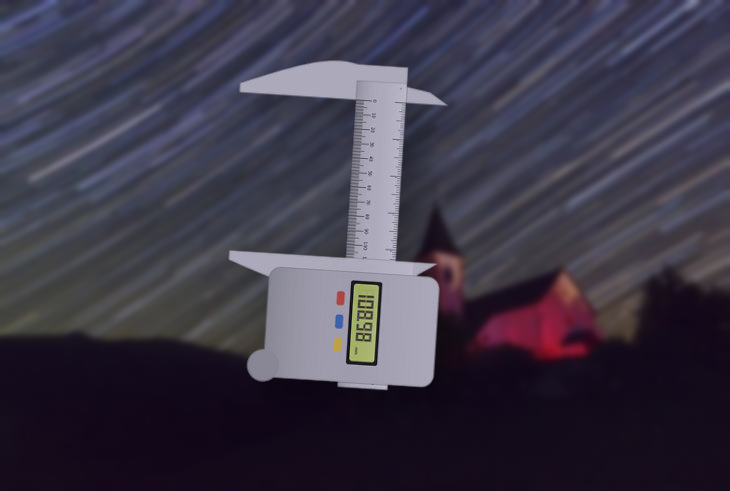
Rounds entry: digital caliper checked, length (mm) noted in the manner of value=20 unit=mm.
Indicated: value=108.98 unit=mm
